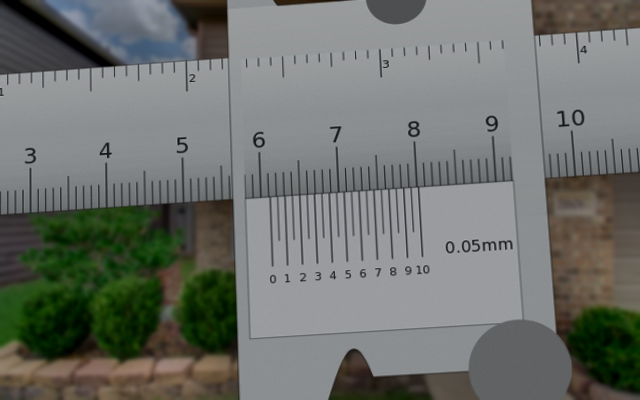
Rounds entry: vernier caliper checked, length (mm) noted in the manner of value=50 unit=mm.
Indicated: value=61.2 unit=mm
